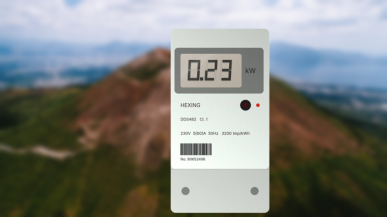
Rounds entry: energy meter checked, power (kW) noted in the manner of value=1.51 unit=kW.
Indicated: value=0.23 unit=kW
